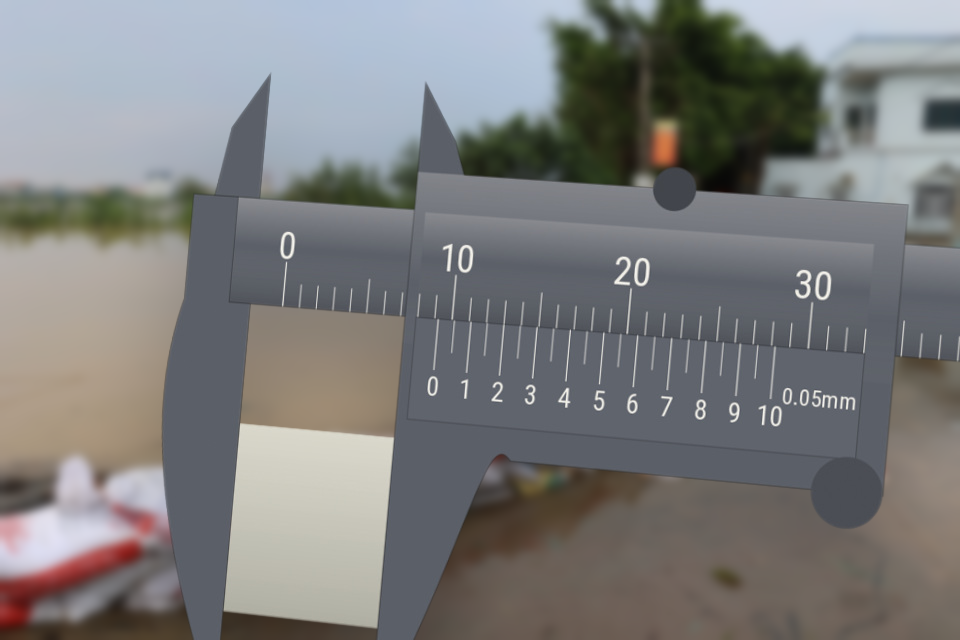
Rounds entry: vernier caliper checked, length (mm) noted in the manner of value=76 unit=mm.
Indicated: value=9.2 unit=mm
